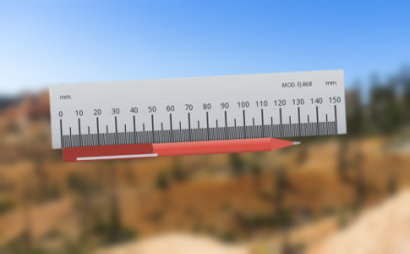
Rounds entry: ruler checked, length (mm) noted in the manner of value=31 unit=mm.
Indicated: value=130 unit=mm
